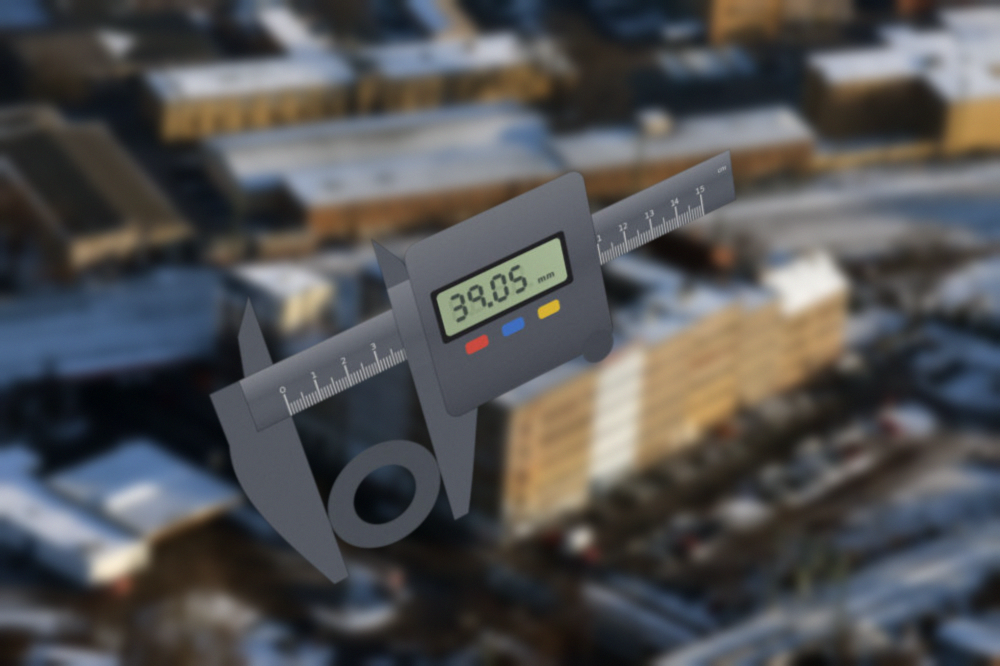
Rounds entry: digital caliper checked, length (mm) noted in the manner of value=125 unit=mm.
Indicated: value=39.05 unit=mm
